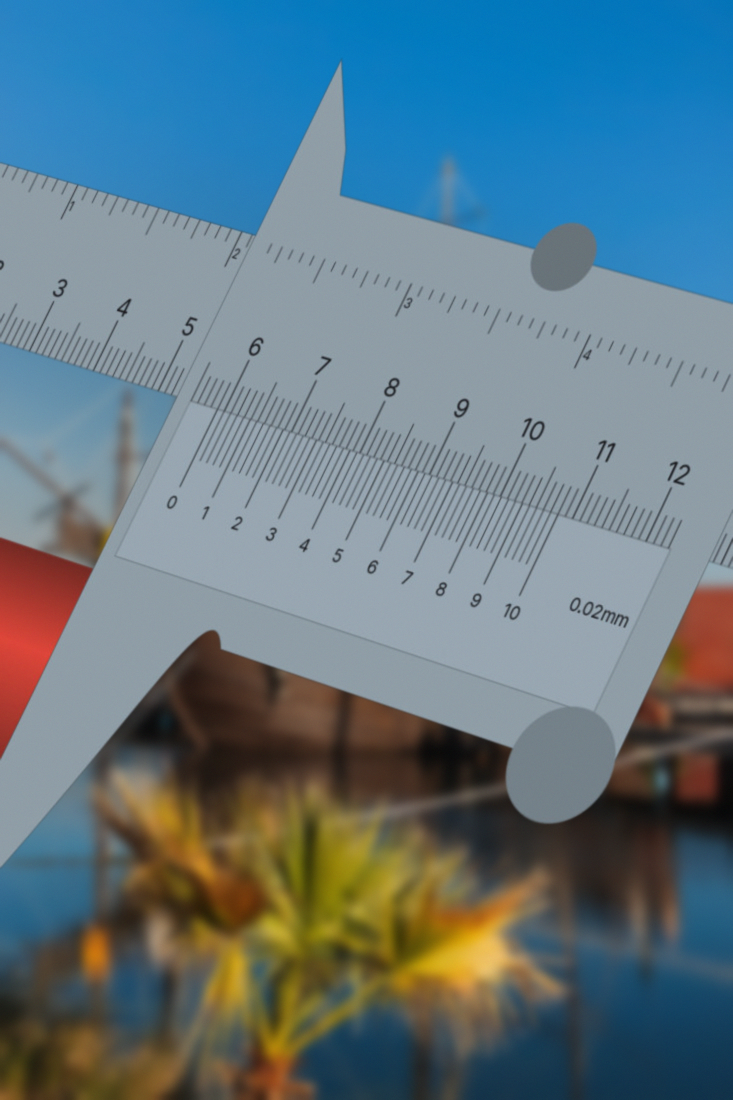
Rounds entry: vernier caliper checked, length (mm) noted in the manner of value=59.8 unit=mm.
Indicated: value=59.0 unit=mm
